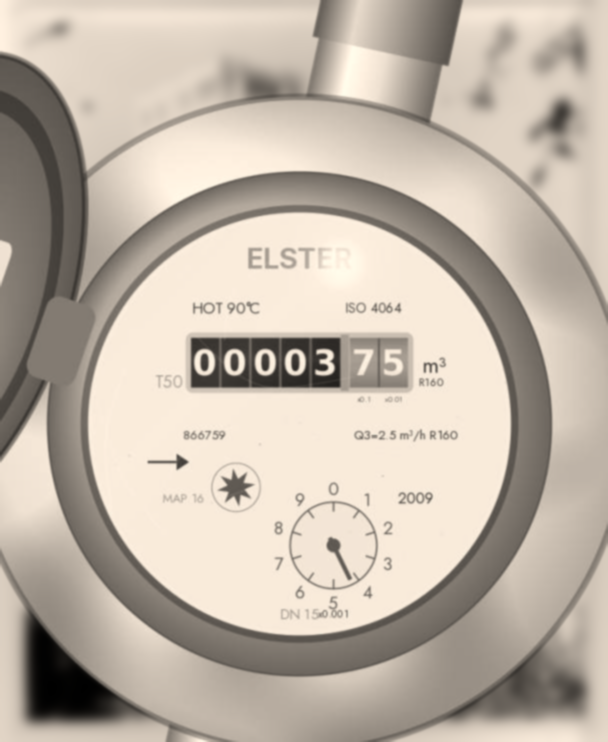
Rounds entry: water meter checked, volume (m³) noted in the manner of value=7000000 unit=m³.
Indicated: value=3.754 unit=m³
